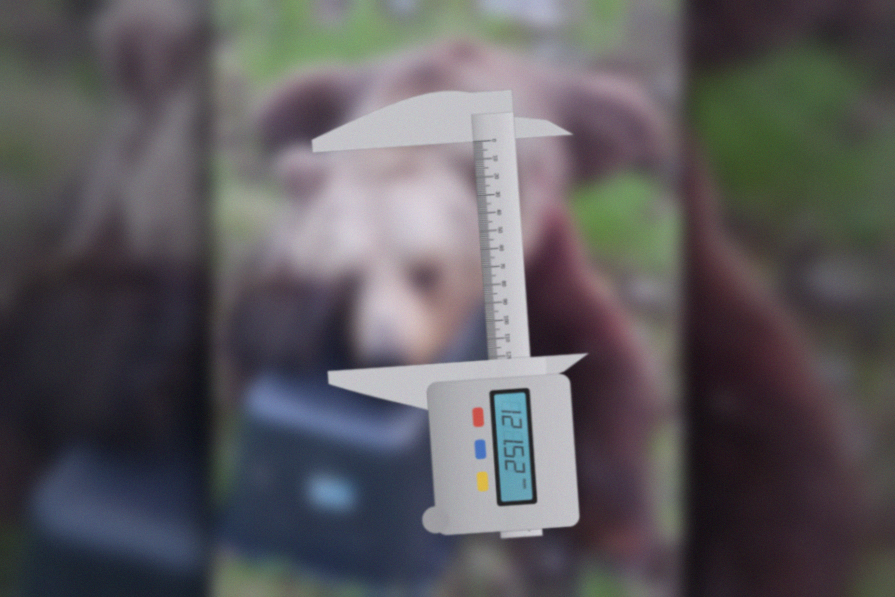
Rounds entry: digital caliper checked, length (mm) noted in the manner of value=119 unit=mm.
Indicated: value=121.52 unit=mm
